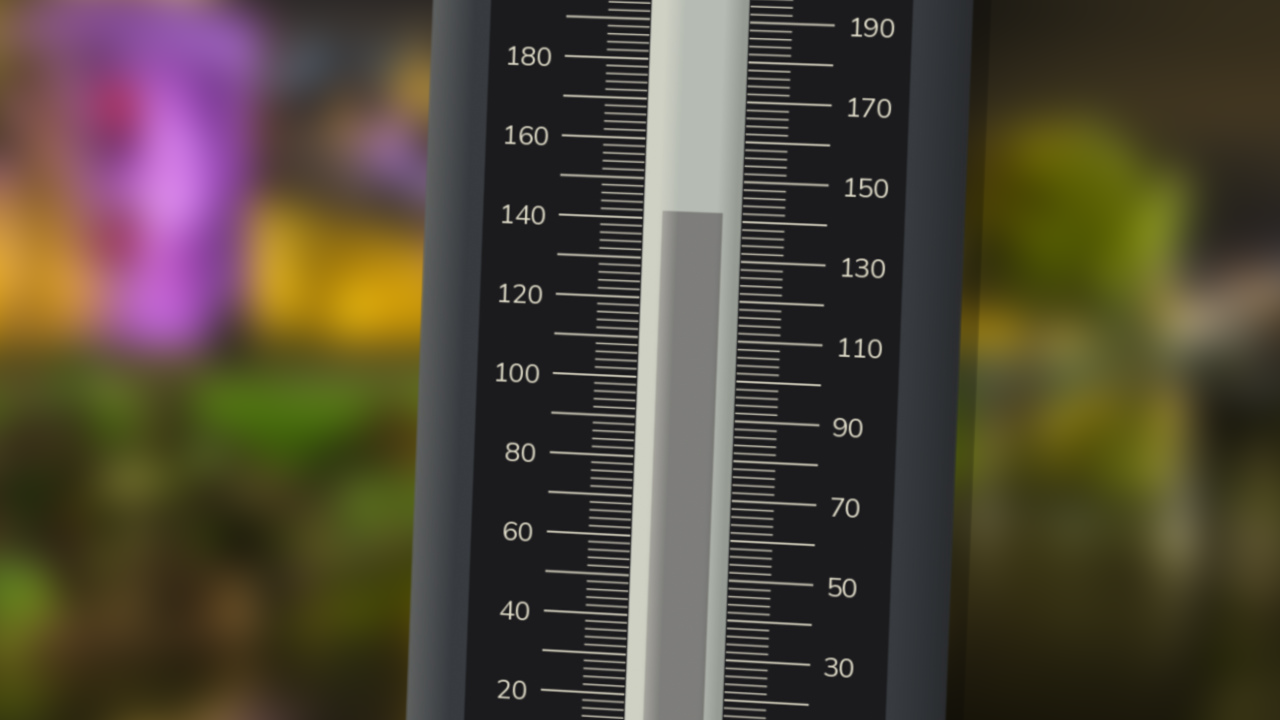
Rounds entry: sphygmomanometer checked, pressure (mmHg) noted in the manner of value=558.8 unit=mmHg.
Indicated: value=142 unit=mmHg
